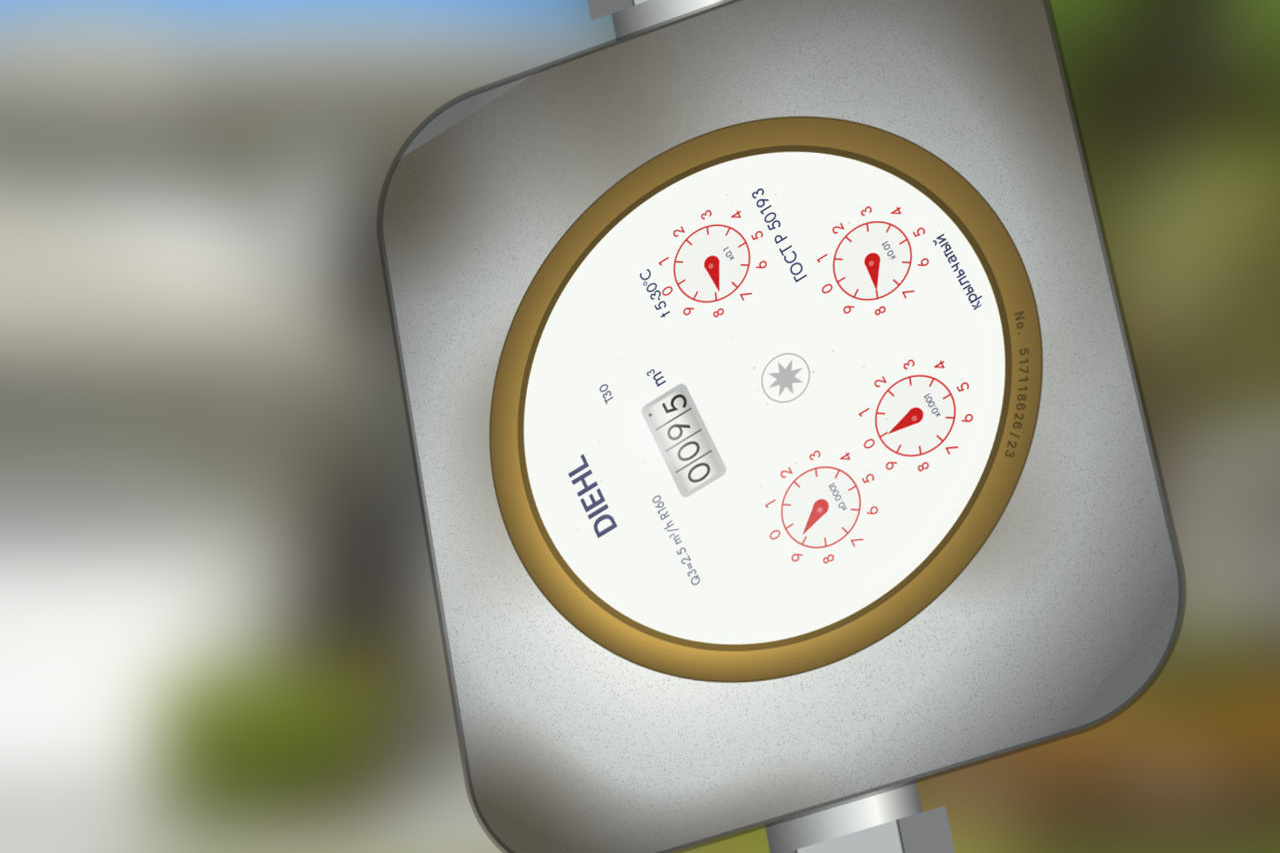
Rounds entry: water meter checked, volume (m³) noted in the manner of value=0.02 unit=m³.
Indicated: value=94.7799 unit=m³
